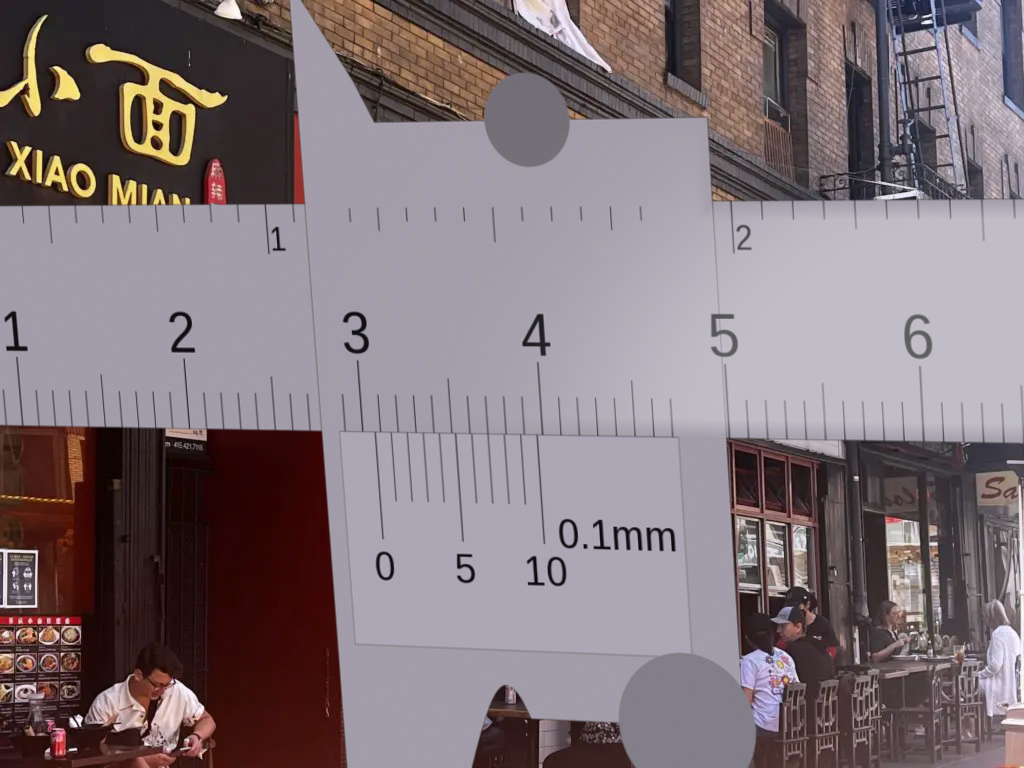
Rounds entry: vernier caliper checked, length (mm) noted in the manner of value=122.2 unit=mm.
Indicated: value=30.7 unit=mm
